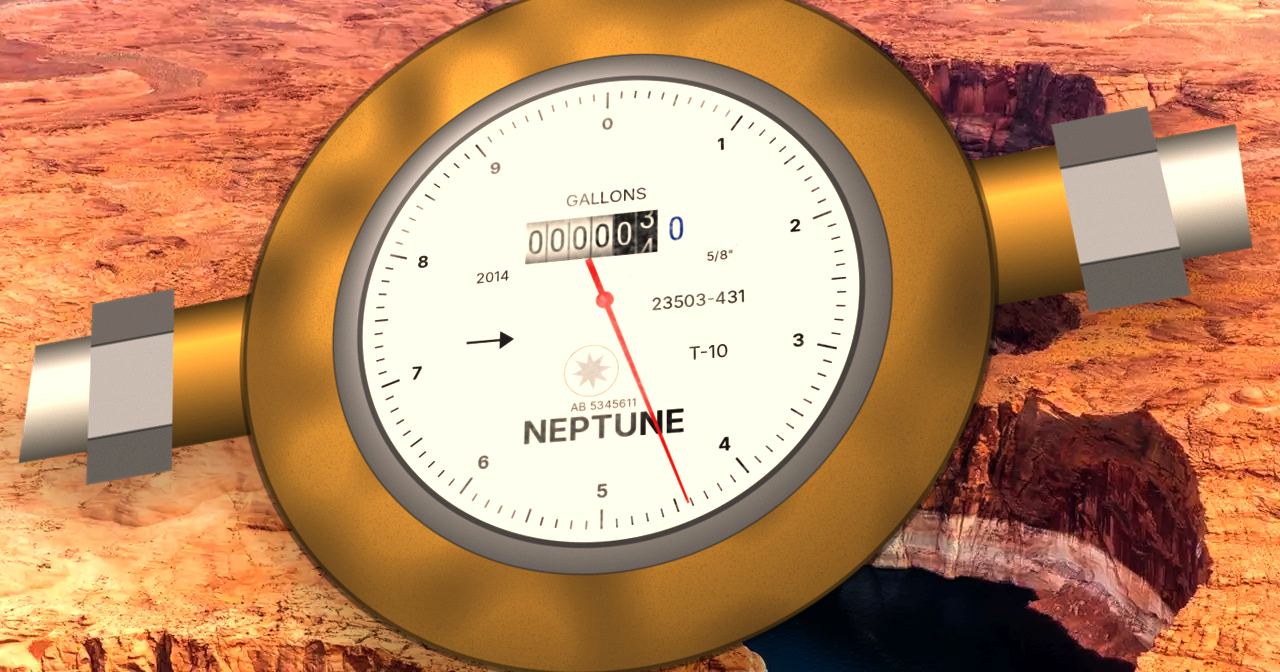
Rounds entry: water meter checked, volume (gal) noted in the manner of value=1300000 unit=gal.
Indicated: value=34.4 unit=gal
